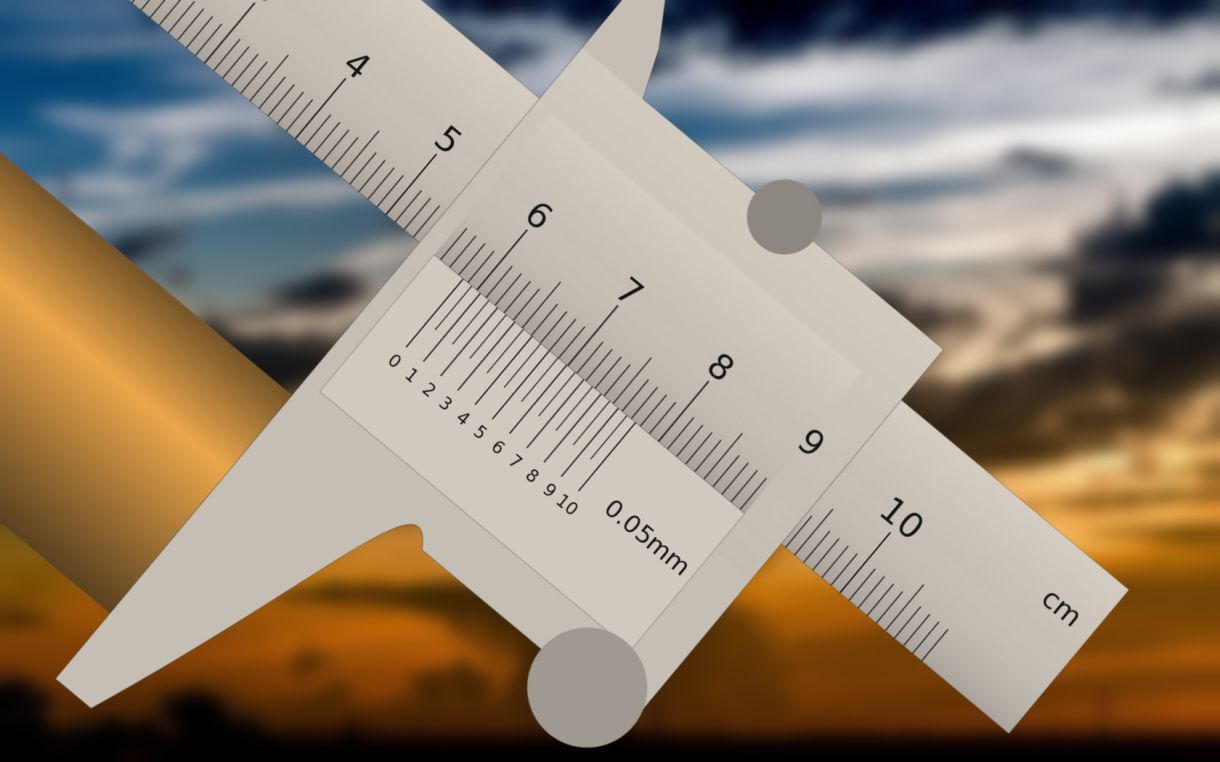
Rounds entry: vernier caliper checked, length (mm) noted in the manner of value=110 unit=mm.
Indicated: value=58.5 unit=mm
